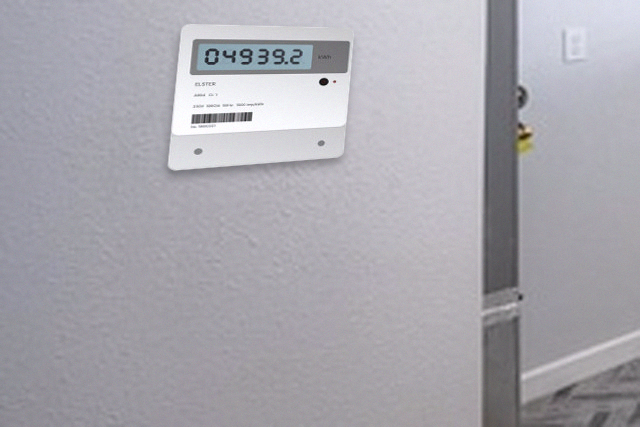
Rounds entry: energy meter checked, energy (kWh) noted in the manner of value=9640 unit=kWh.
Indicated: value=4939.2 unit=kWh
